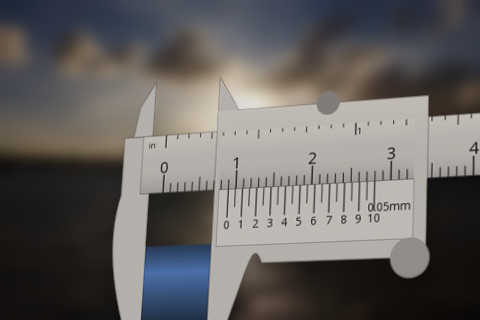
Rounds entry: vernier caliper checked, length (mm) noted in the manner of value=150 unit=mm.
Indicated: value=9.0 unit=mm
